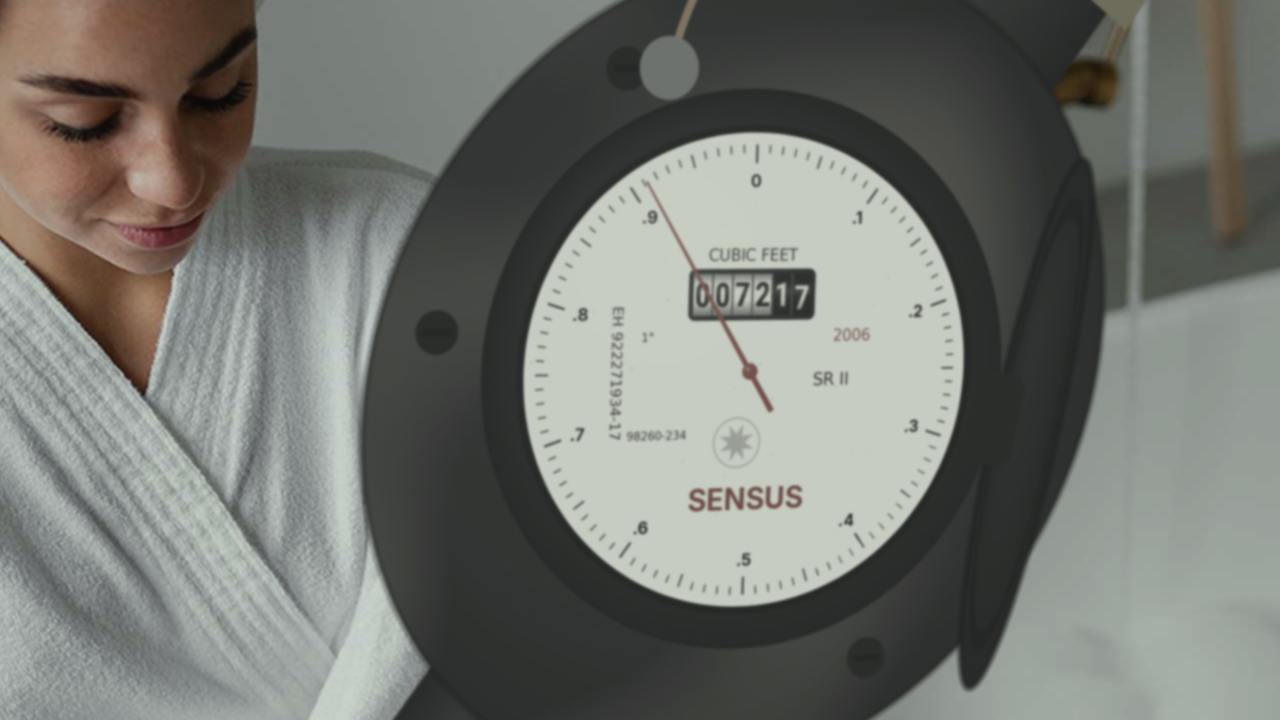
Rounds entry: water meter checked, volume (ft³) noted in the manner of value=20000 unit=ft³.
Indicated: value=7216.91 unit=ft³
